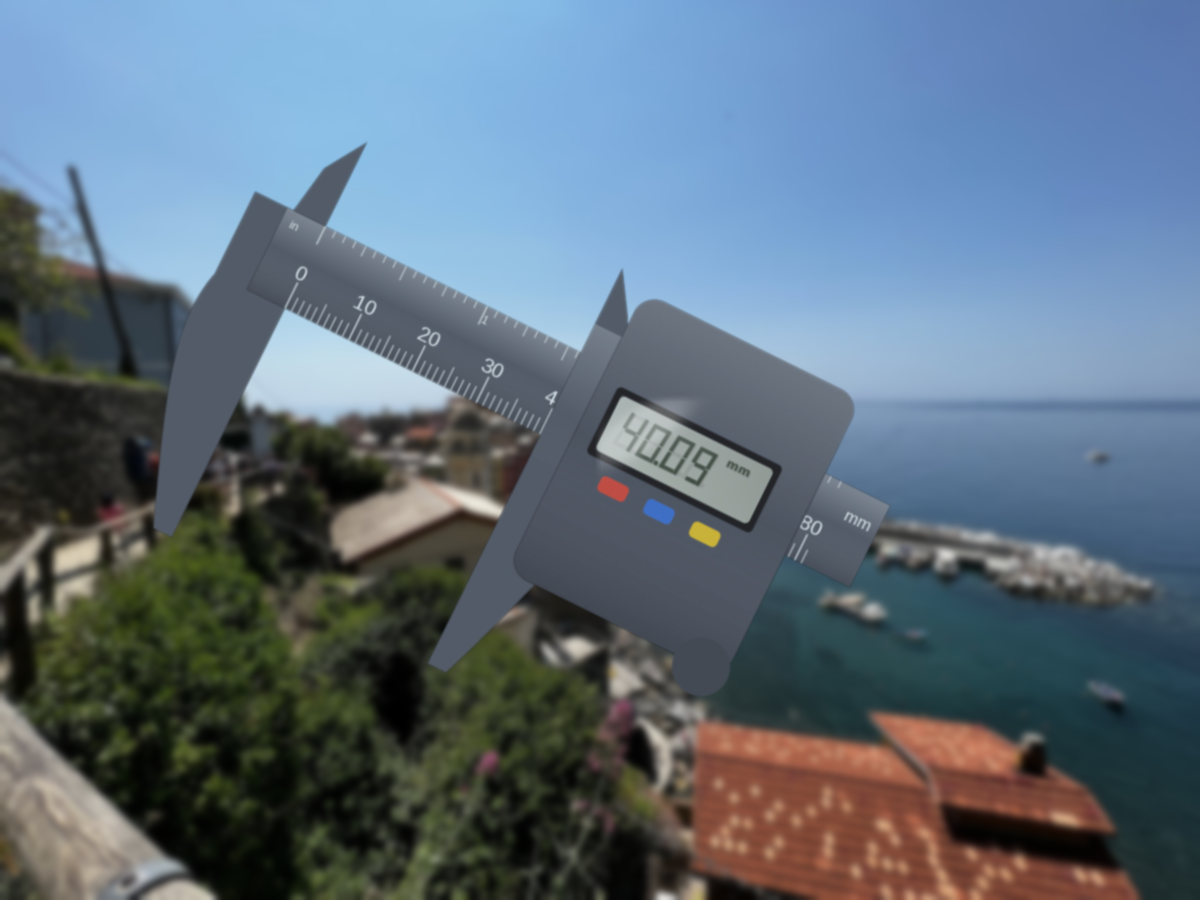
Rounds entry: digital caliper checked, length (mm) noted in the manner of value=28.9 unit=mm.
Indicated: value=40.09 unit=mm
